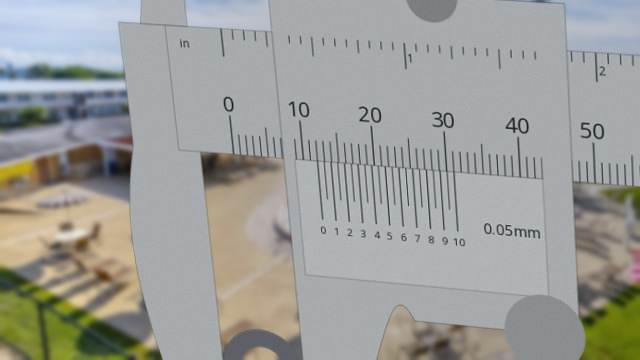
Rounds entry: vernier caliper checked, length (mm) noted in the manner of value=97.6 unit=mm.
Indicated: value=12.0 unit=mm
